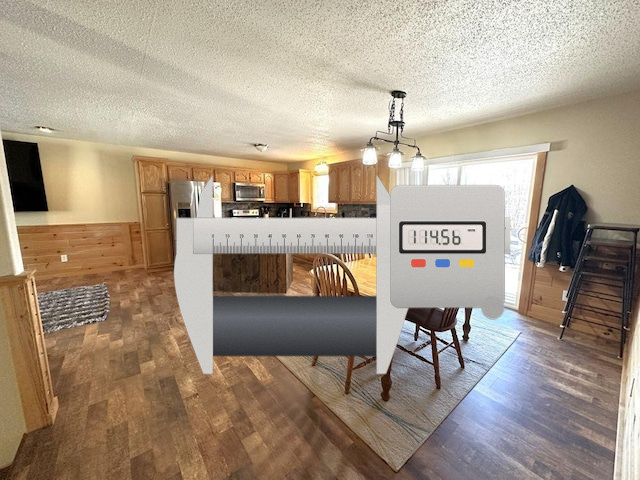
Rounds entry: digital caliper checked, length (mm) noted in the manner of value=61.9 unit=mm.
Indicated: value=114.56 unit=mm
